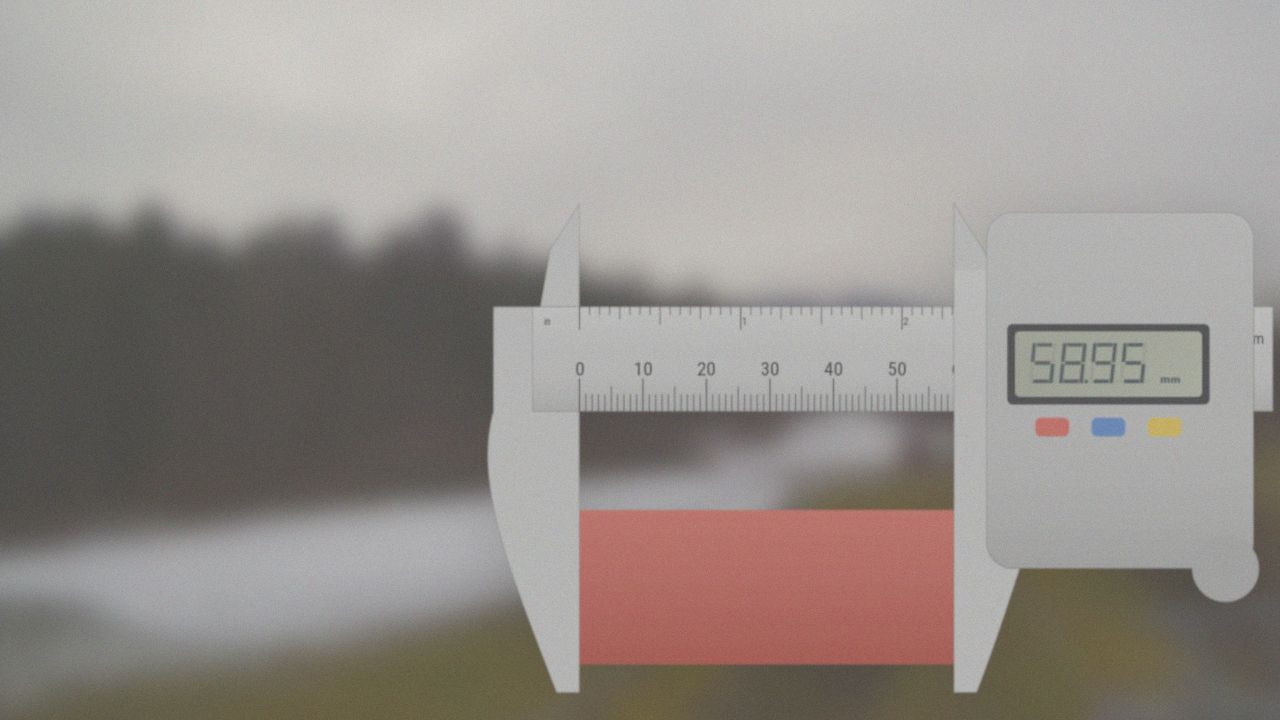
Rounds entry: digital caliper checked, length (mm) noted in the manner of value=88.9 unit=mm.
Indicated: value=58.95 unit=mm
